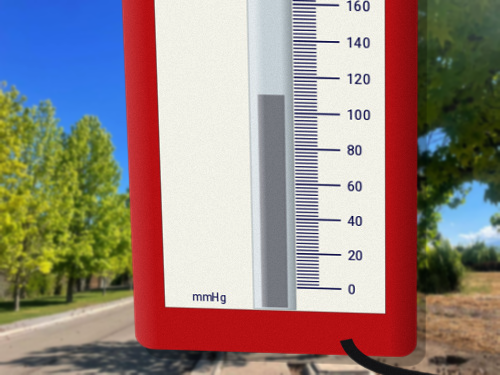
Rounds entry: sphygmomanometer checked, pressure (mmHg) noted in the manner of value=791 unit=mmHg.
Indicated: value=110 unit=mmHg
